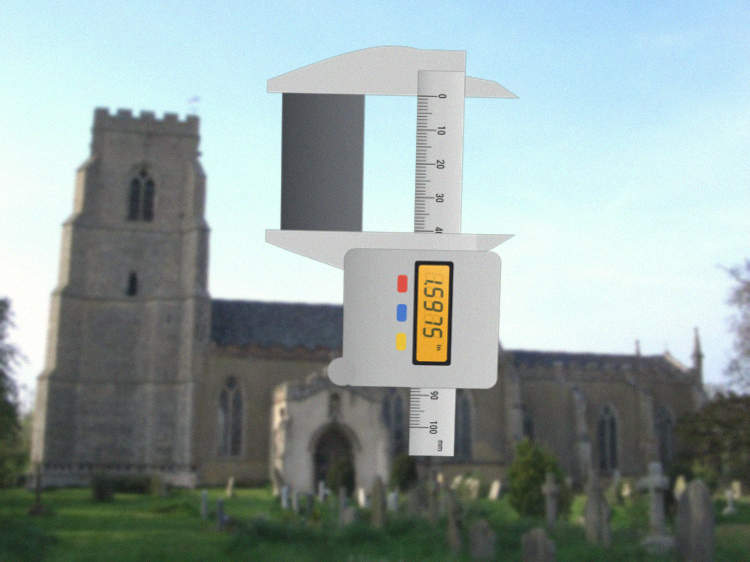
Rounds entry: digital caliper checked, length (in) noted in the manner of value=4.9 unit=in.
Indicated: value=1.5975 unit=in
